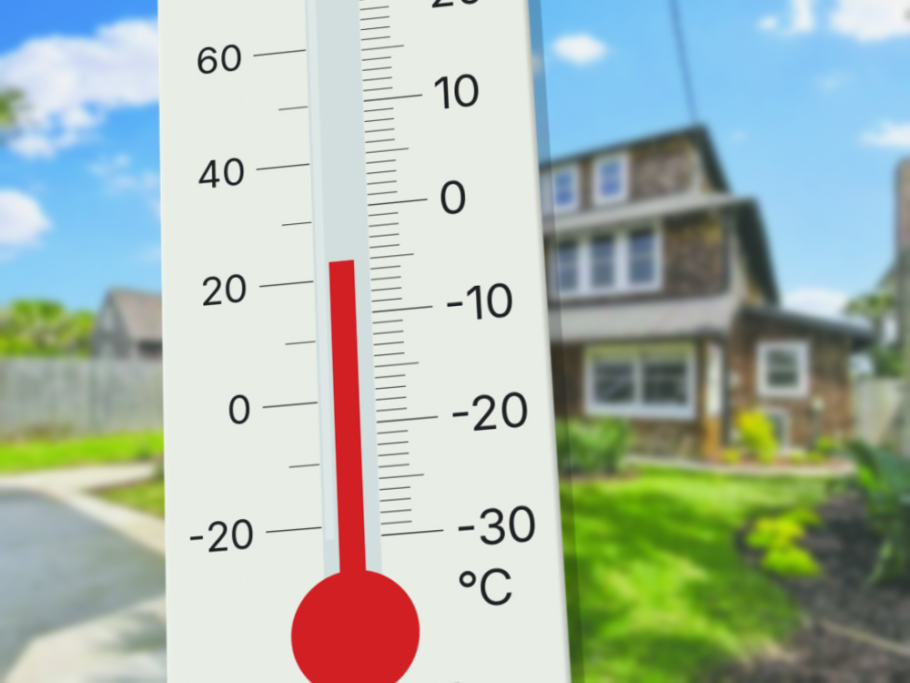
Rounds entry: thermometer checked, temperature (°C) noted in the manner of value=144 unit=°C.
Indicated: value=-5 unit=°C
